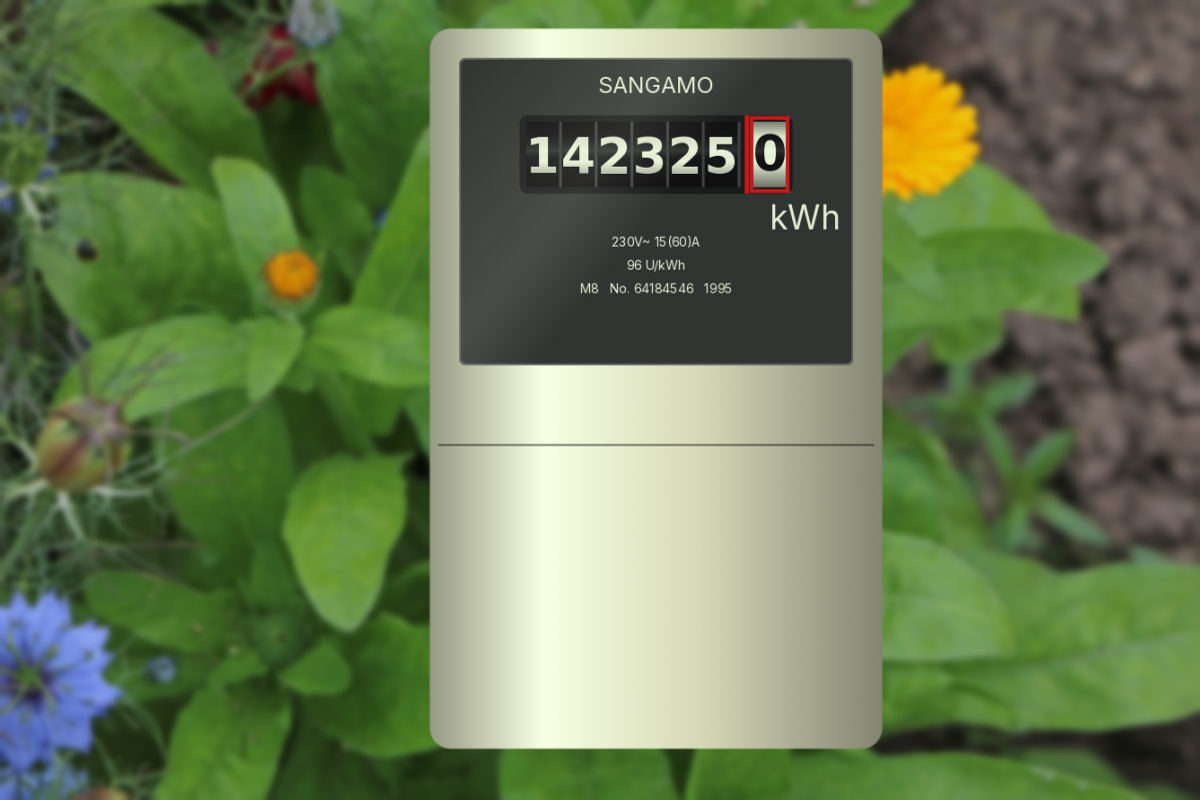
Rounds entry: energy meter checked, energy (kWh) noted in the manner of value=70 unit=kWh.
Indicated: value=142325.0 unit=kWh
